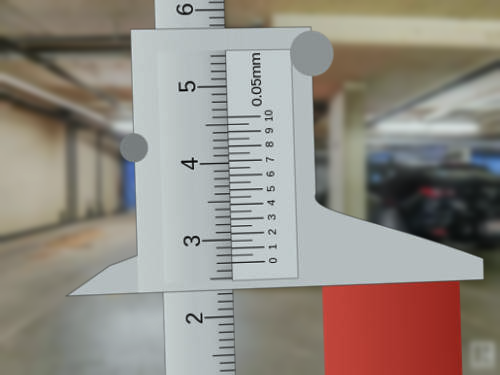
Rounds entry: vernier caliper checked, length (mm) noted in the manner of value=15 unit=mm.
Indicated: value=27.0 unit=mm
